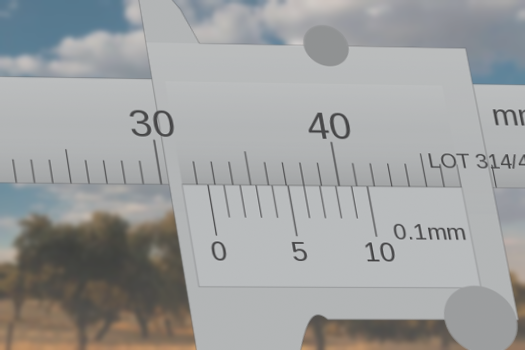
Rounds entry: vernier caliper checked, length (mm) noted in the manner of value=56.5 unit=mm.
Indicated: value=32.6 unit=mm
